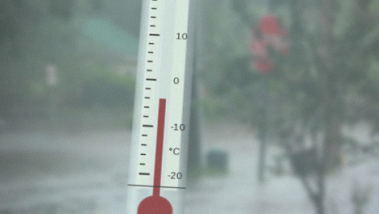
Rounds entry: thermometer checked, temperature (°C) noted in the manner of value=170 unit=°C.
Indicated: value=-4 unit=°C
